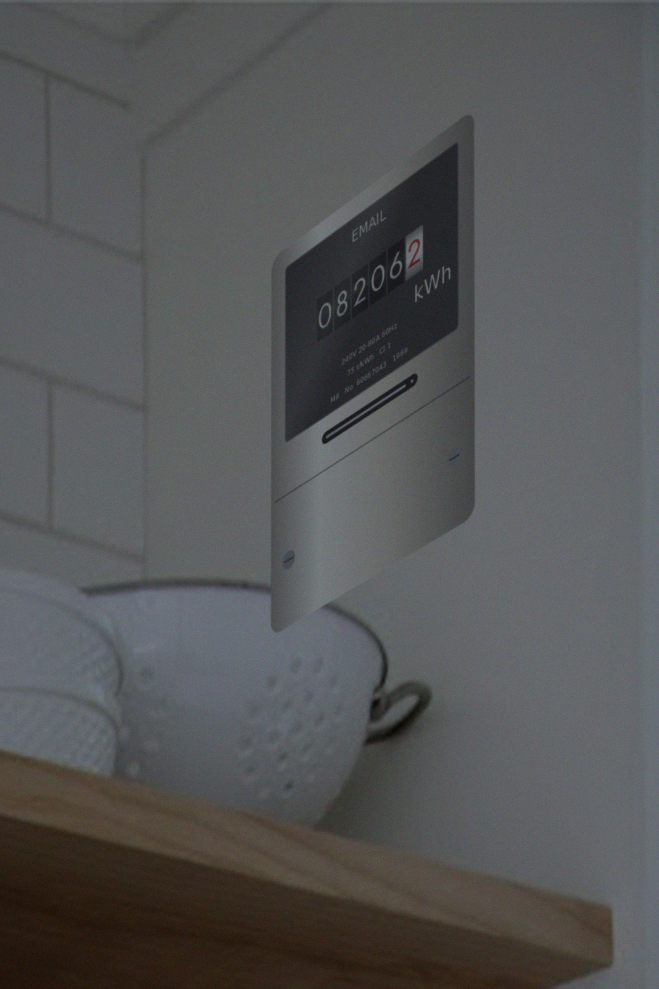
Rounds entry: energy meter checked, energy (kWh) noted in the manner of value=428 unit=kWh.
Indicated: value=8206.2 unit=kWh
